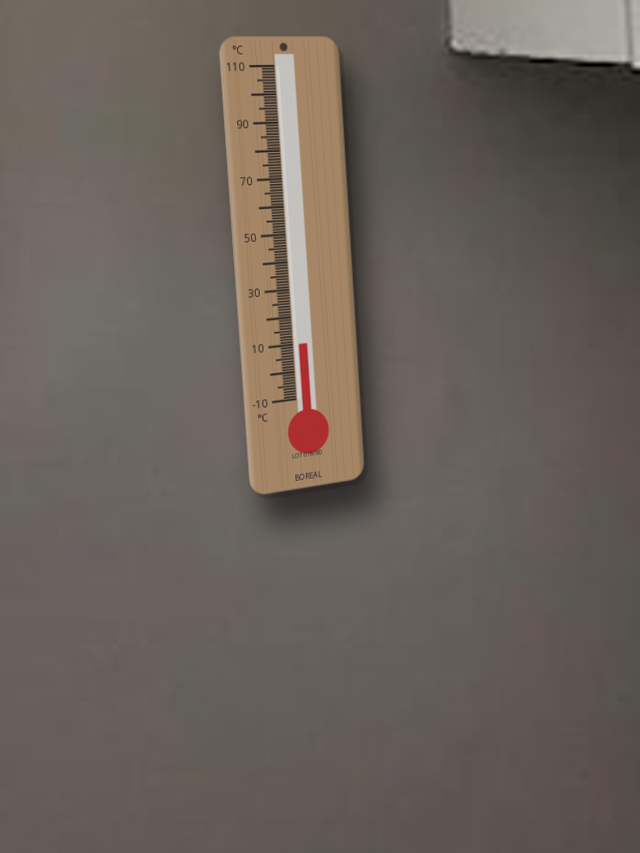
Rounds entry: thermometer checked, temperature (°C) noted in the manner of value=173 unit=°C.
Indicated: value=10 unit=°C
